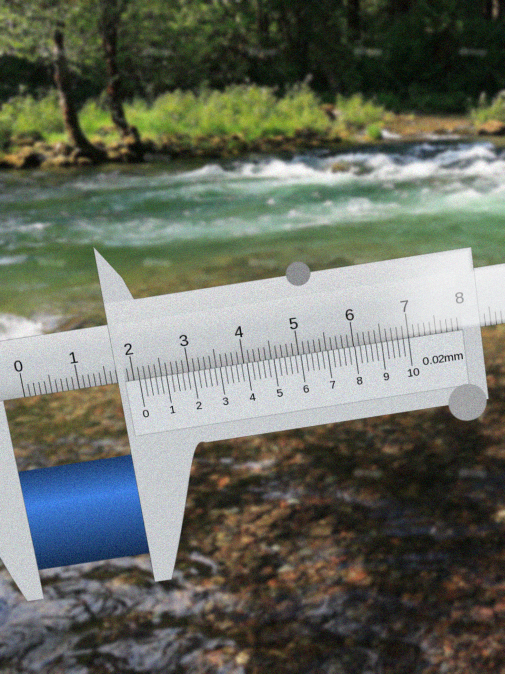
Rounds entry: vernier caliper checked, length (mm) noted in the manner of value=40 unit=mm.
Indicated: value=21.0 unit=mm
